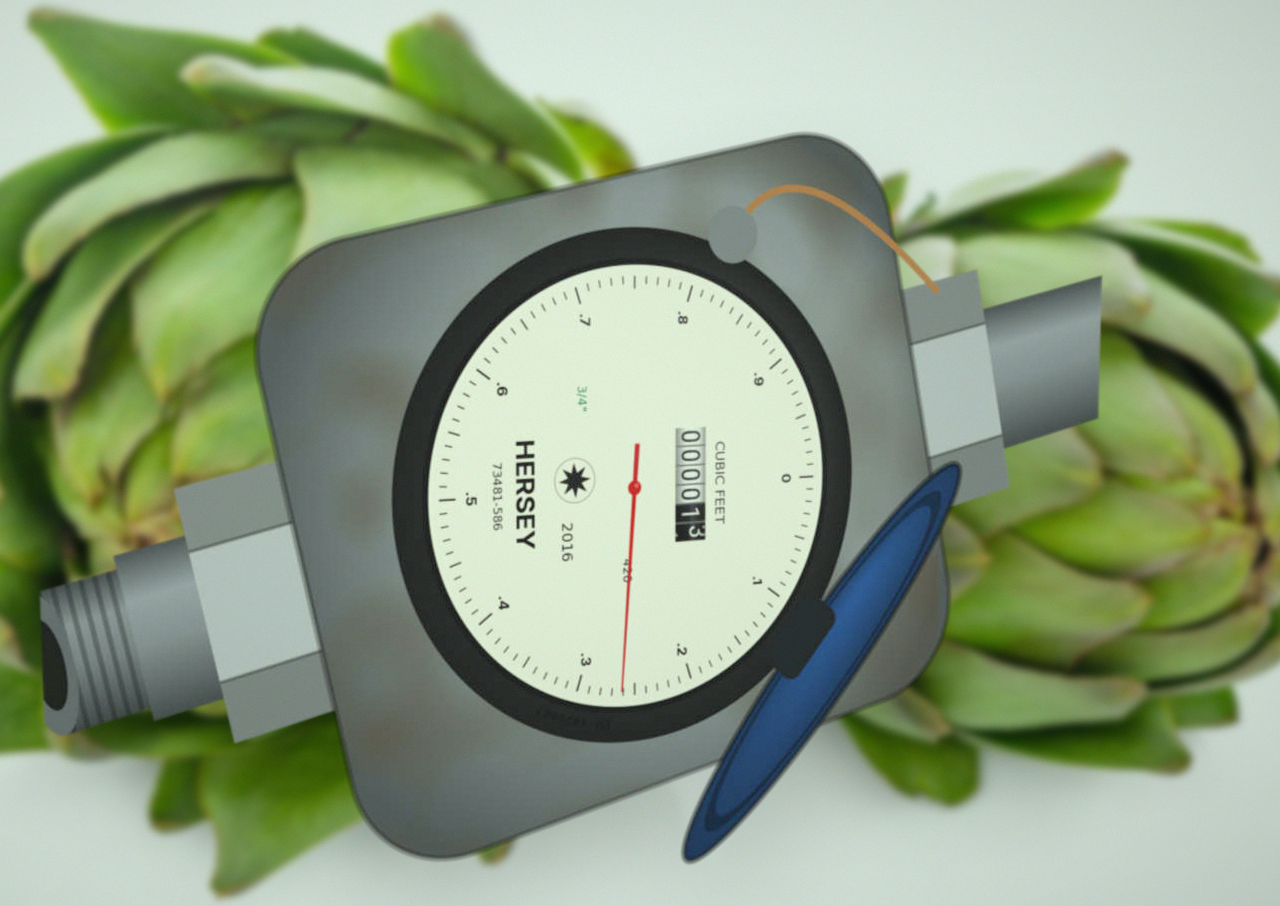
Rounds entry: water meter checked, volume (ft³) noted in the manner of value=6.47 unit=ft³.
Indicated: value=13.26 unit=ft³
